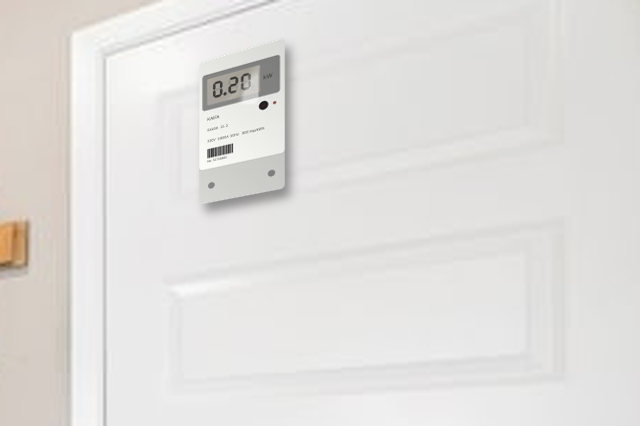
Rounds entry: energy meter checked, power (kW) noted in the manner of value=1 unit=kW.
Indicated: value=0.20 unit=kW
